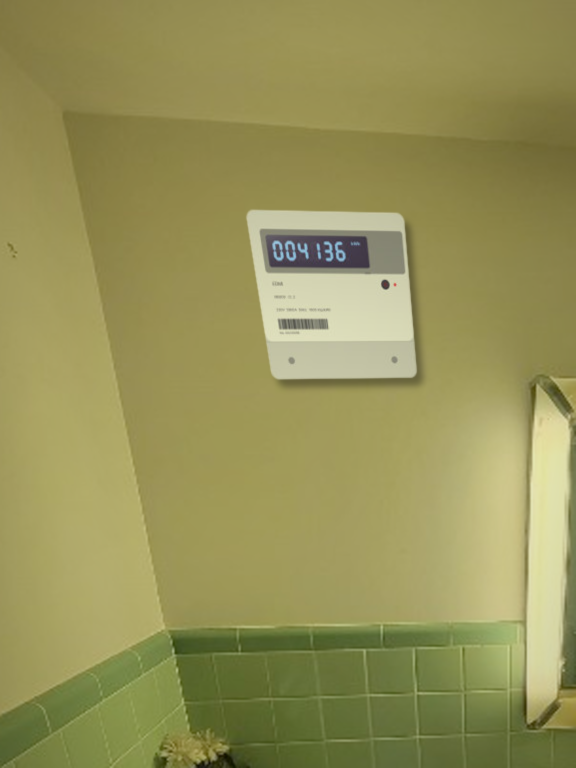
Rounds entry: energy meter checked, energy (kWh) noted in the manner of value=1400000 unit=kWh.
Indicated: value=4136 unit=kWh
